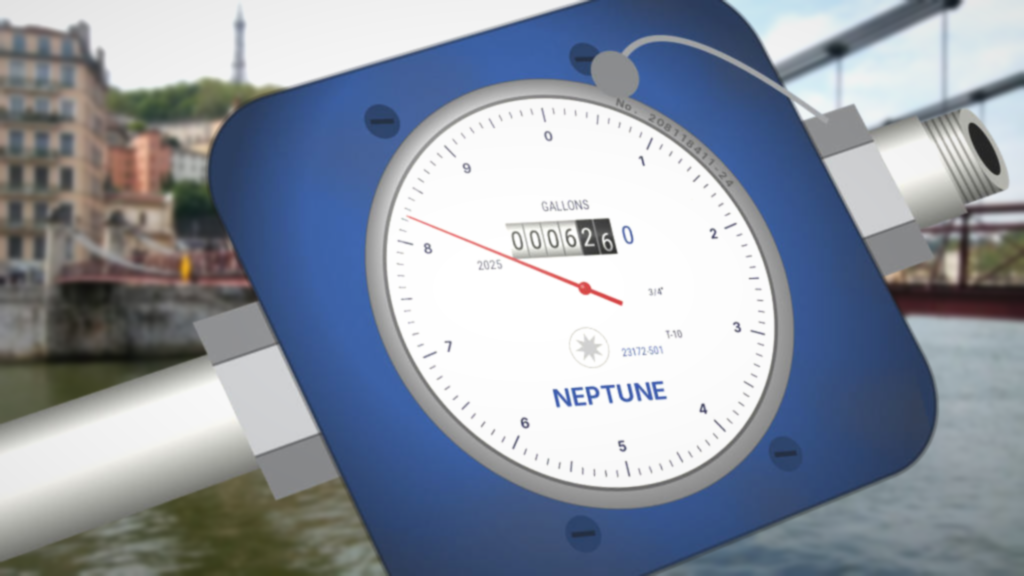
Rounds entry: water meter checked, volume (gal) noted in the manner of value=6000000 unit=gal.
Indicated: value=6258.2 unit=gal
